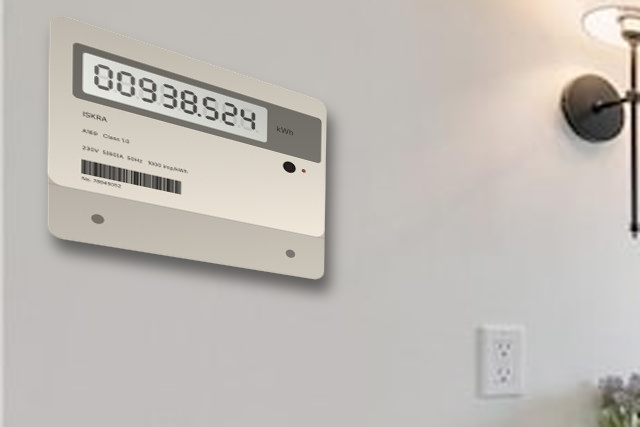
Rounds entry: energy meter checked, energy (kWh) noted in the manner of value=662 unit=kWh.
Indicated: value=938.524 unit=kWh
